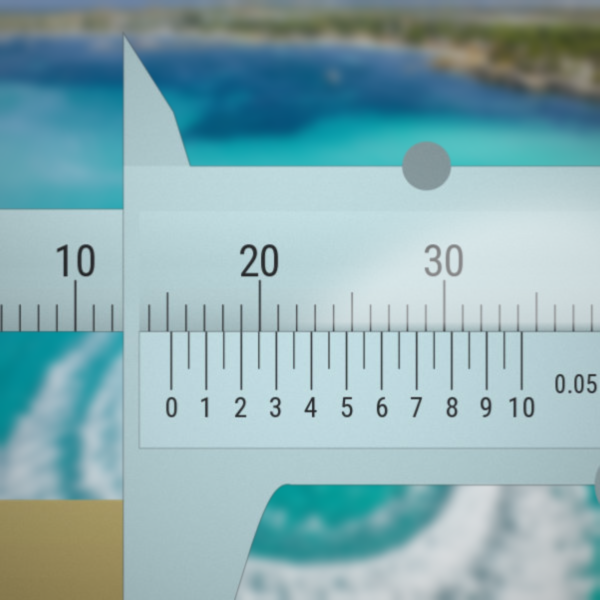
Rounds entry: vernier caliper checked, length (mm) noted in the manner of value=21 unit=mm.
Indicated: value=15.2 unit=mm
